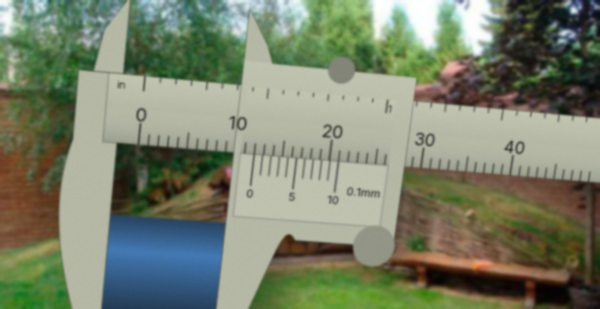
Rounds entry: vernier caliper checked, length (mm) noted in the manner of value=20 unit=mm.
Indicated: value=12.0 unit=mm
